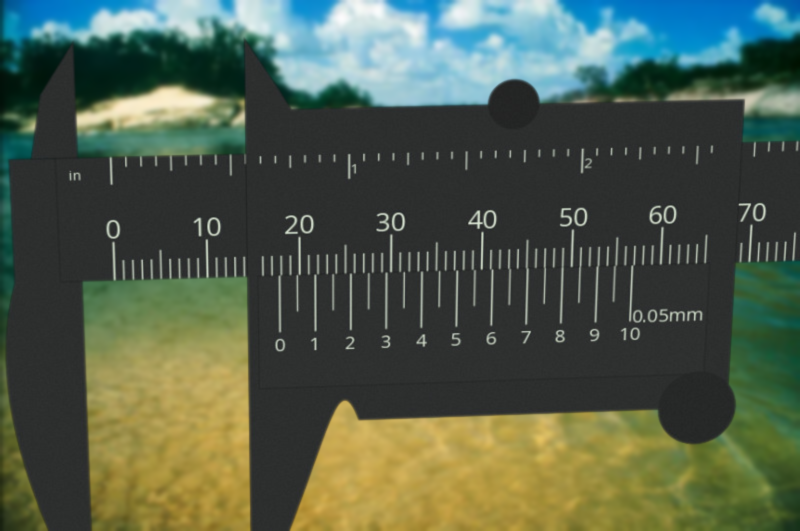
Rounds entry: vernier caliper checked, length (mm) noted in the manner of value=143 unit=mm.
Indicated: value=17.8 unit=mm
